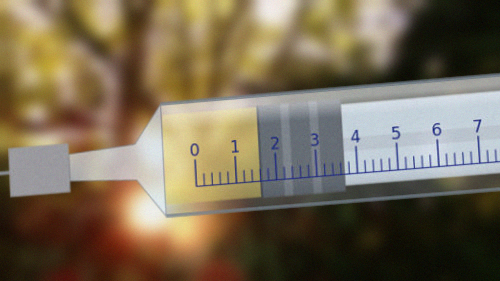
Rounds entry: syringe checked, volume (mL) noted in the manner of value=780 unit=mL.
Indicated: value=1.6 unit=mL
